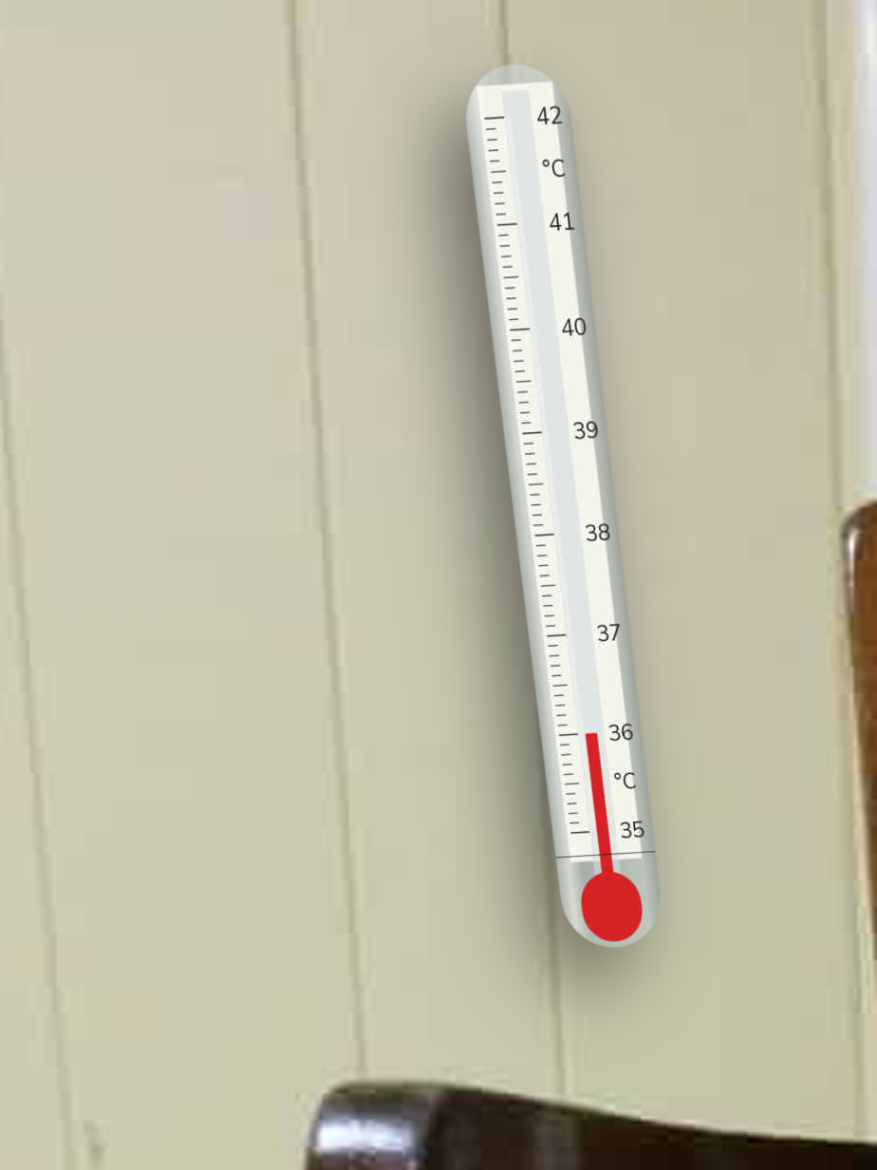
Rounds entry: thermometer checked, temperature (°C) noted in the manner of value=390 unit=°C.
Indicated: value=36 unit=°C
